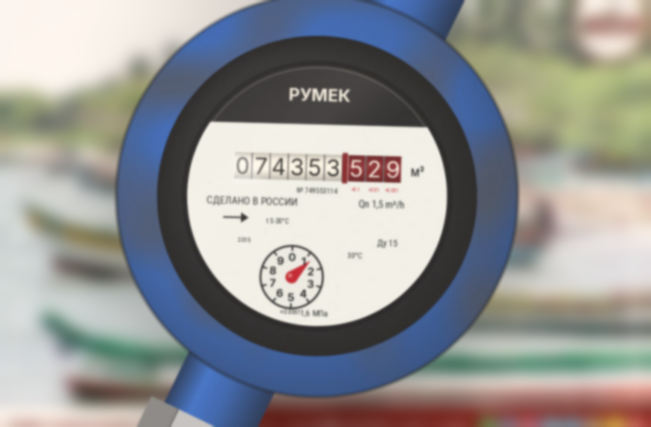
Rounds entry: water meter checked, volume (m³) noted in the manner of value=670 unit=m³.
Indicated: value=74353.5291 unit=m³
